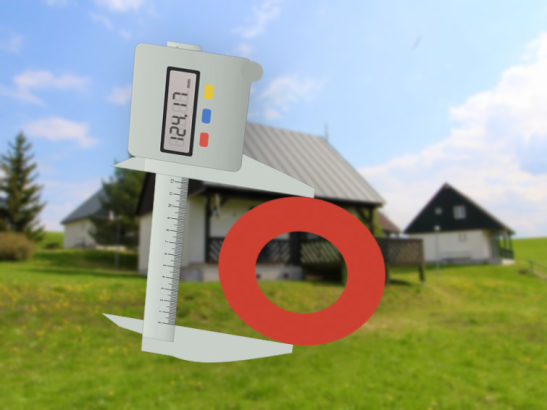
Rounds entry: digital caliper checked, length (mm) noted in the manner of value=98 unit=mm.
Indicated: value=124.17 unit=mm
